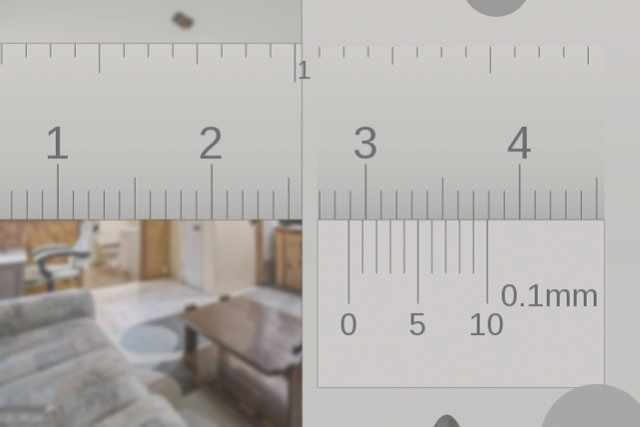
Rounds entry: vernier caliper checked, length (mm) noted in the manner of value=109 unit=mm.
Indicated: value=28.9 unit=mm
